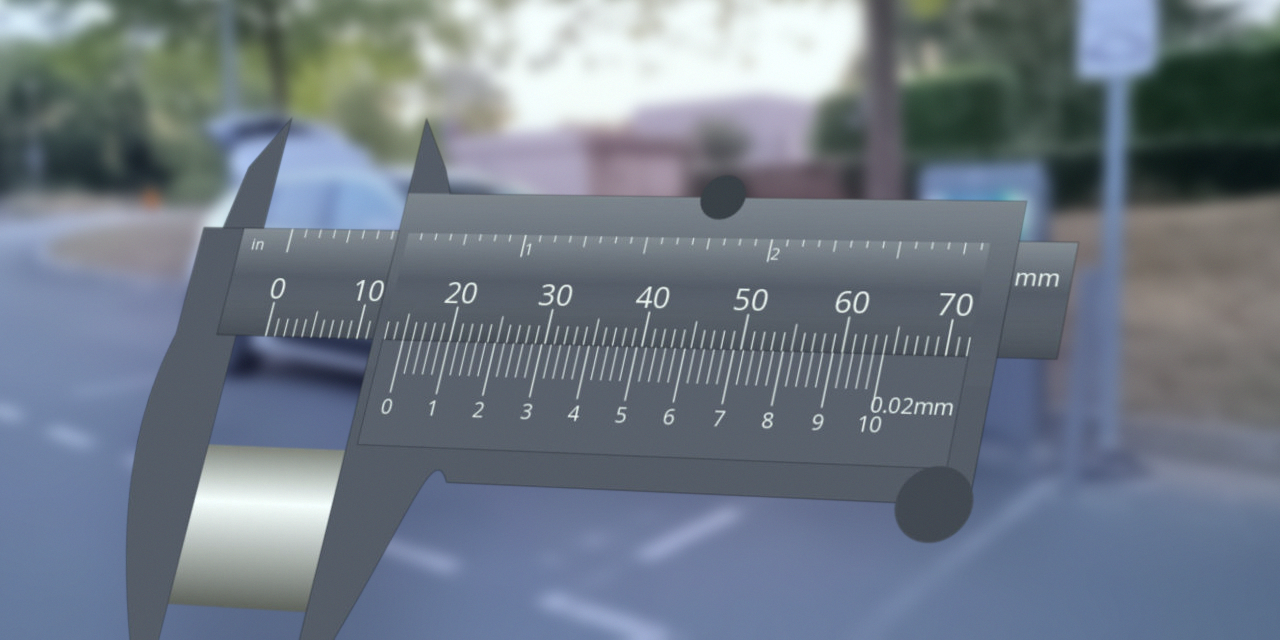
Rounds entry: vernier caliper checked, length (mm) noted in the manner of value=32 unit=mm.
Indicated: value=15.0 unit=mm
